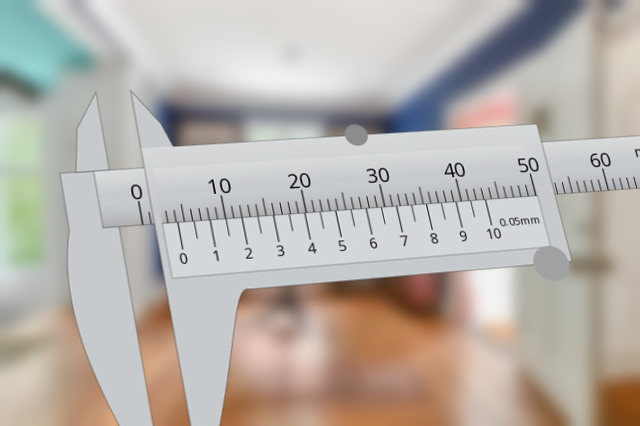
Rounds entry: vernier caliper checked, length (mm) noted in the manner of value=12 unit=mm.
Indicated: value=4.2 unit=mm
